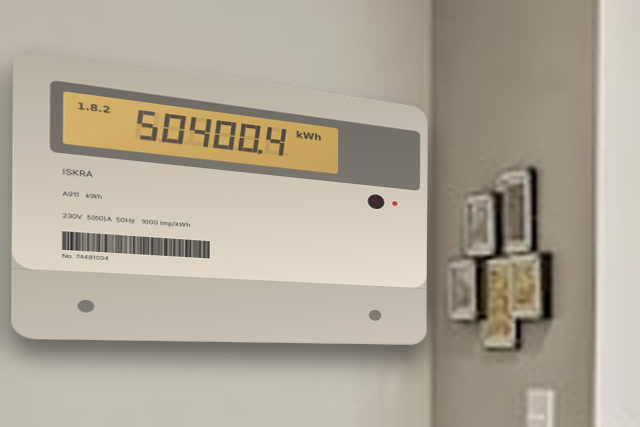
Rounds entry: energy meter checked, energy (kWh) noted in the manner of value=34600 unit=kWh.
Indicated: value=50400.4 unit=kWh
